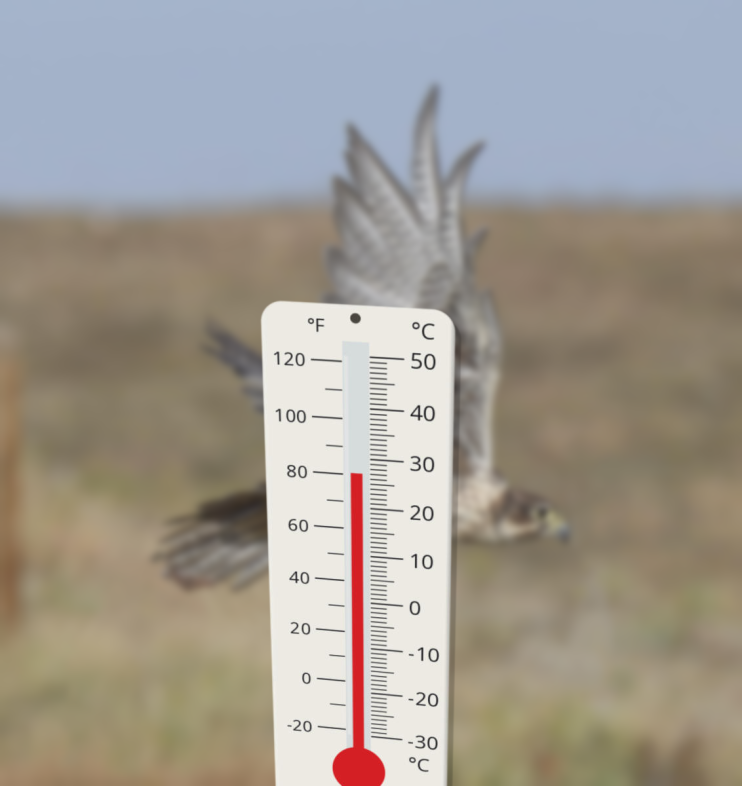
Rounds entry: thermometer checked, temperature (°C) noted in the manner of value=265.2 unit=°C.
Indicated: value=27 unit=°C
